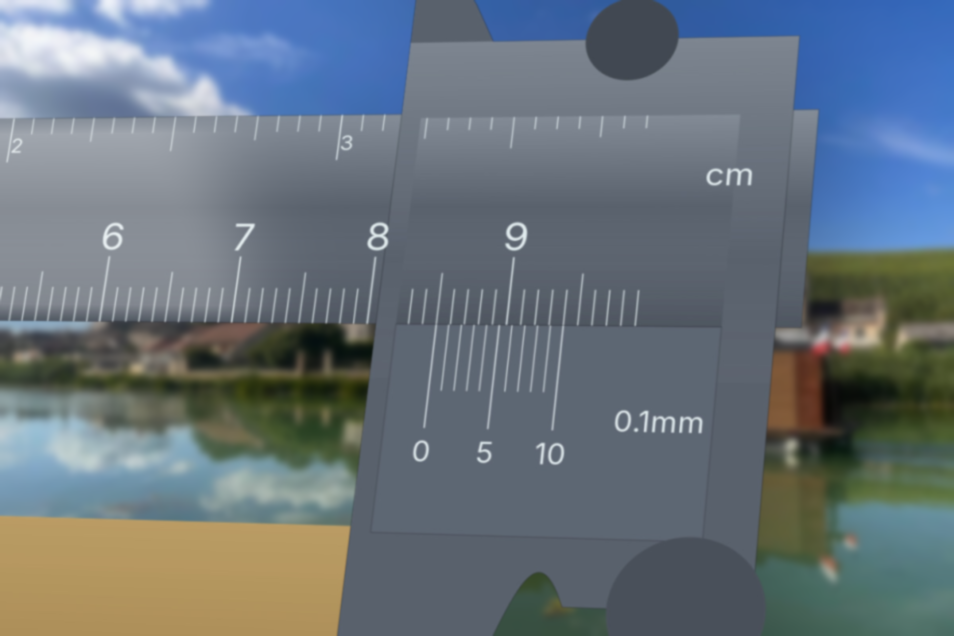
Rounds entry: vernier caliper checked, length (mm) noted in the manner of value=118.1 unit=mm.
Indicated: value=85.0 unit=mm
